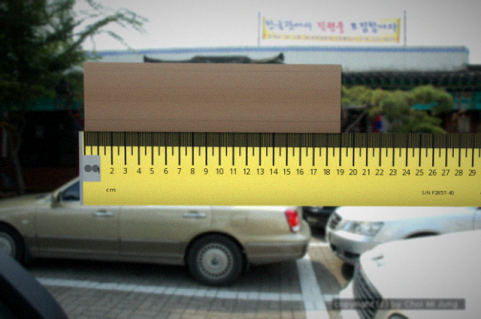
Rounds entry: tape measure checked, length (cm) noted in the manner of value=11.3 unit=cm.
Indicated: value=19 unit=cm
